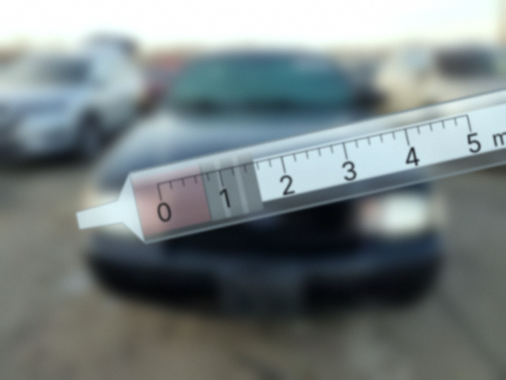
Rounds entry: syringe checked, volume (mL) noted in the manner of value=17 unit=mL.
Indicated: value=0.7 unit=mL
